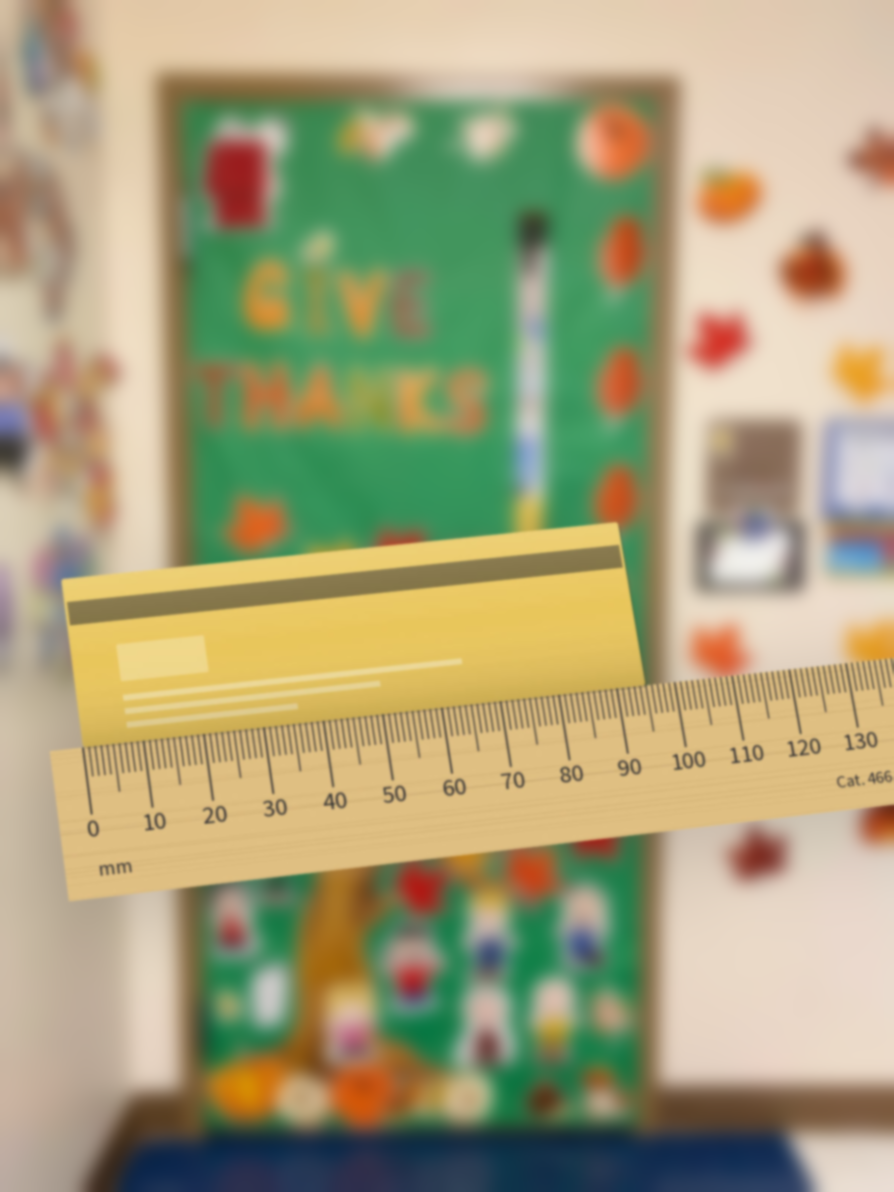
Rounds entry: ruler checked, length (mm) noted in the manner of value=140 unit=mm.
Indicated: value=95 unit=mm
